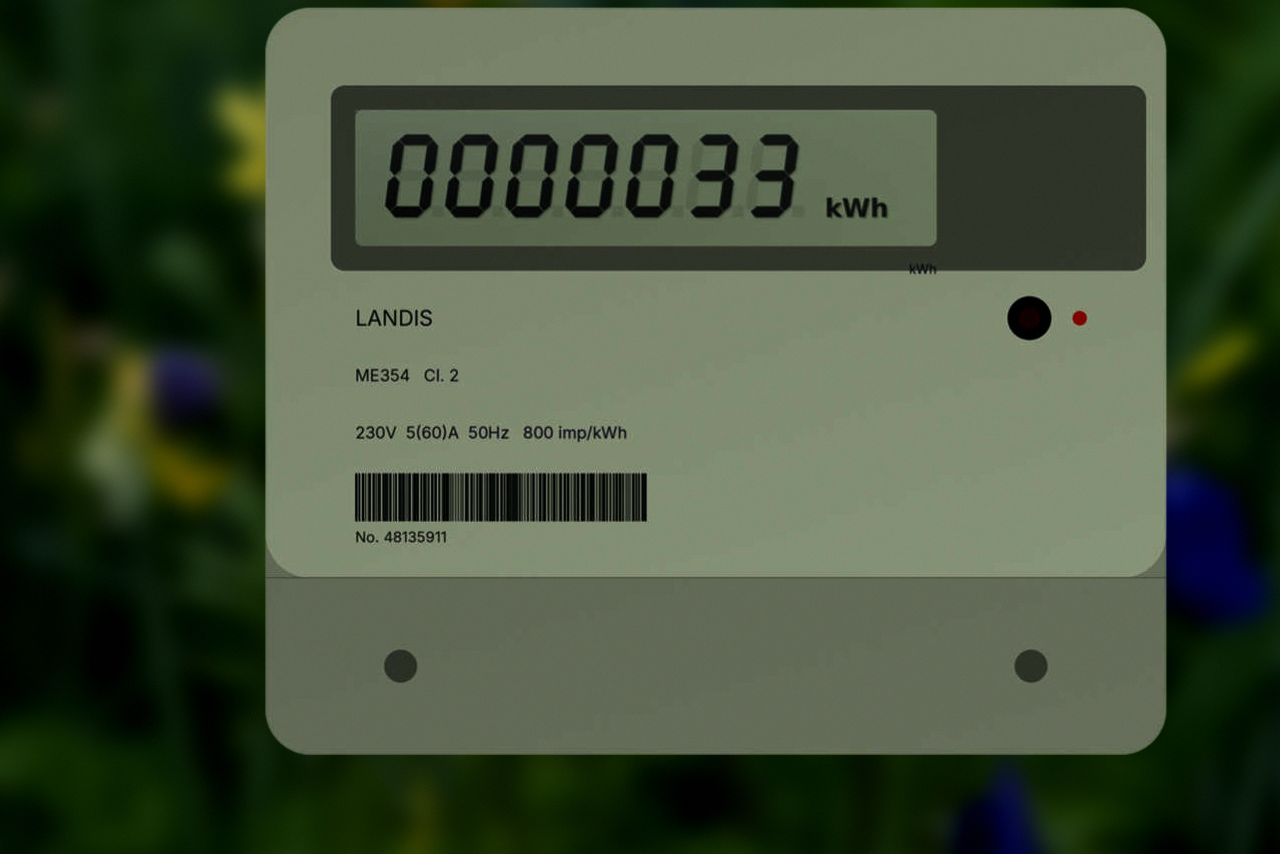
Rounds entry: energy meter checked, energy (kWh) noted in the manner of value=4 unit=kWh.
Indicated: value=33 unit=kWh
